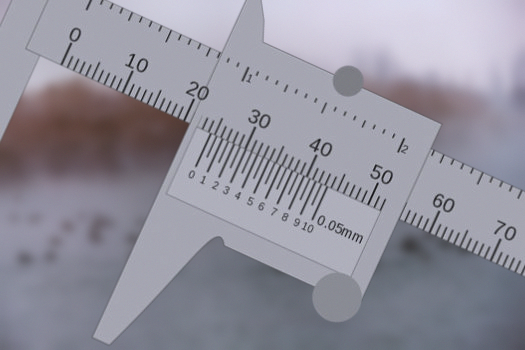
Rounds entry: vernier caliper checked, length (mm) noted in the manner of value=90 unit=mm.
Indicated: value=24.4 unit=mm
